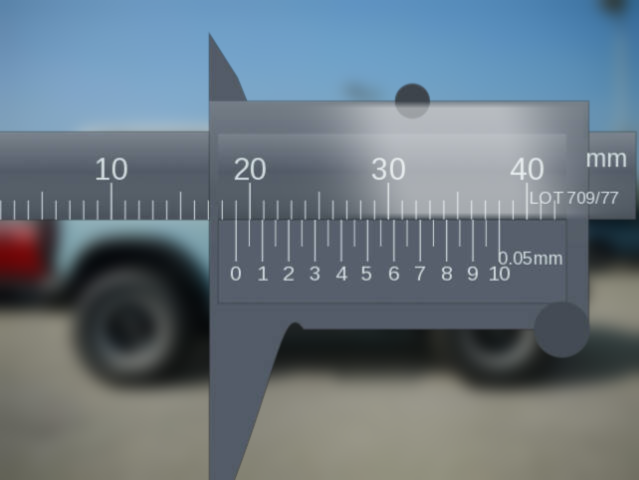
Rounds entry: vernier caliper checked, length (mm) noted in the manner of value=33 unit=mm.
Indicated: value=19.0 unit=mm
